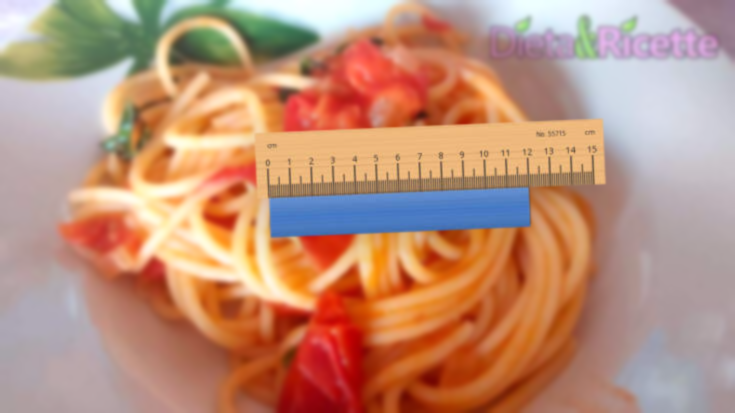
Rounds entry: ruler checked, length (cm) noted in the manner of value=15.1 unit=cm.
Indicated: value=12 unit=cm
